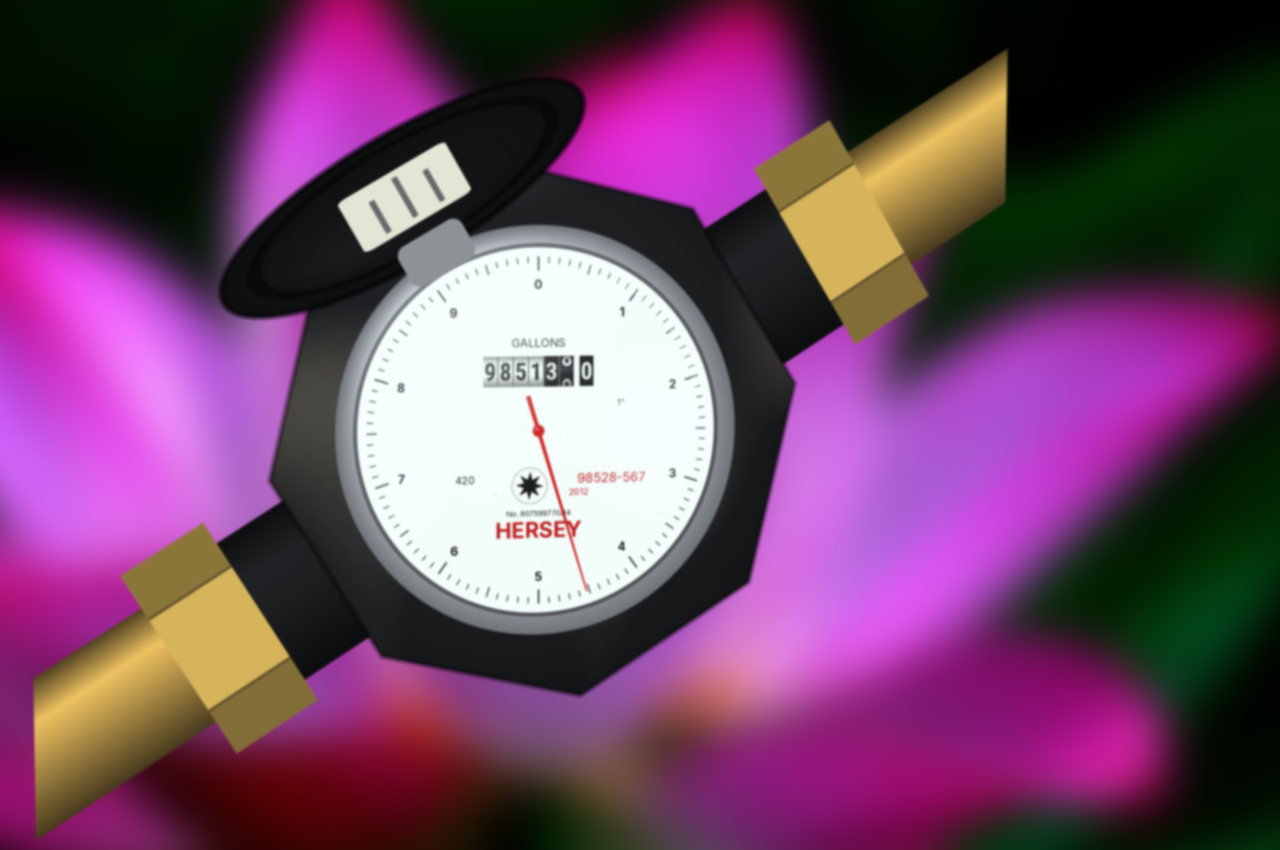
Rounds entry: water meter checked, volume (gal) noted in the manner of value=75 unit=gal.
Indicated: value=9851384.5 unit=gal
